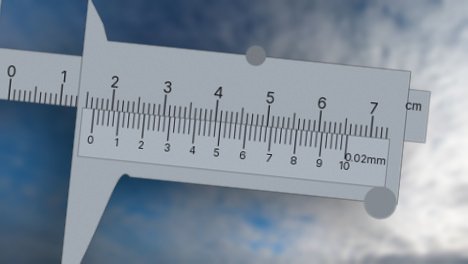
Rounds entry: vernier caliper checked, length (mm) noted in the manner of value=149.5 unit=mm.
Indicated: value=16.5 unit=mm
